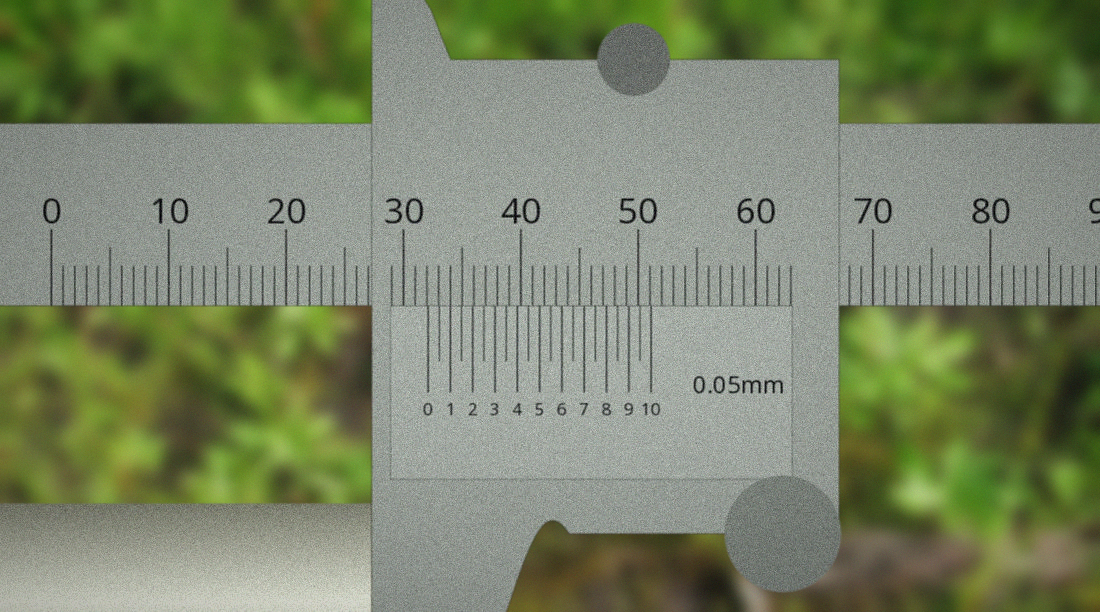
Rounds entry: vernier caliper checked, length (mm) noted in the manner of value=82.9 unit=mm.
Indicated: value=32.1 unit=mm
